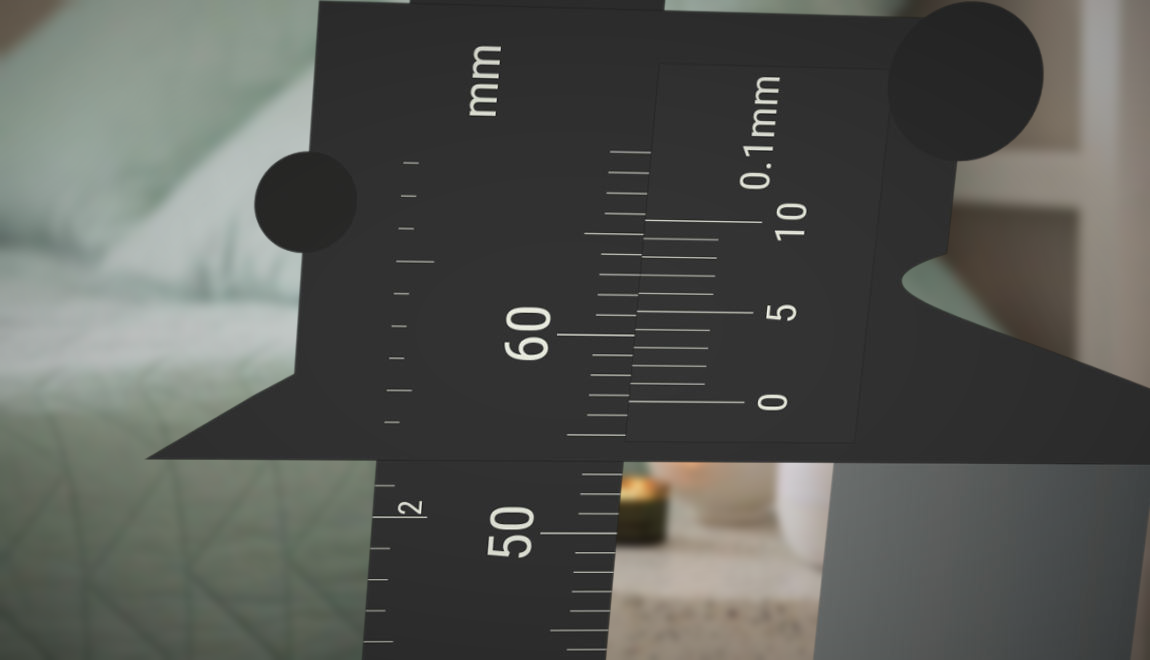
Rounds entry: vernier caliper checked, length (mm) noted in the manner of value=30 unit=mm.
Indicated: value=56.7 unit=mm
